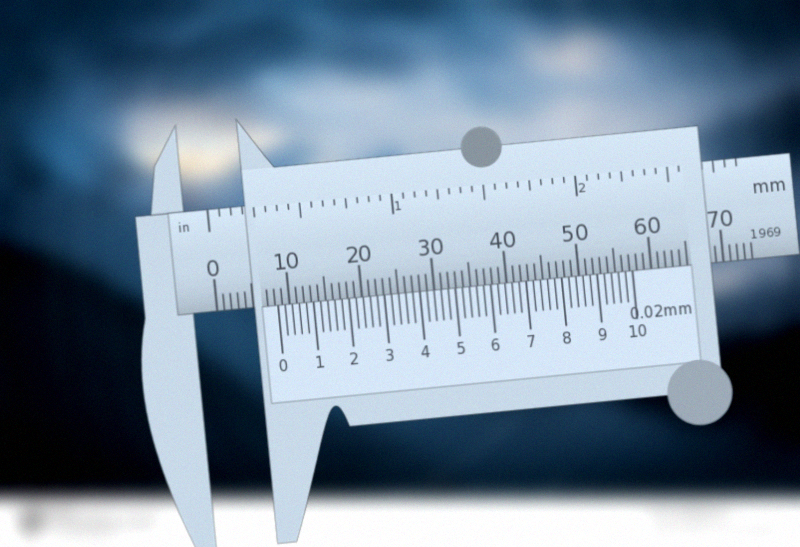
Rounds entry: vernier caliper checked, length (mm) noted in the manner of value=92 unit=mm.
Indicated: value=8.4 unit=mm
